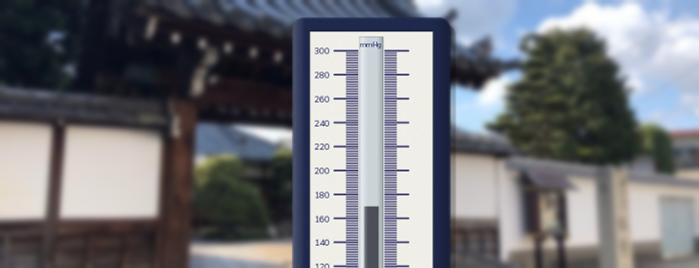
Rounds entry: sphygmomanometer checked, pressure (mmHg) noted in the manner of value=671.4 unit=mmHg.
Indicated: value=170 unit=mmHg
